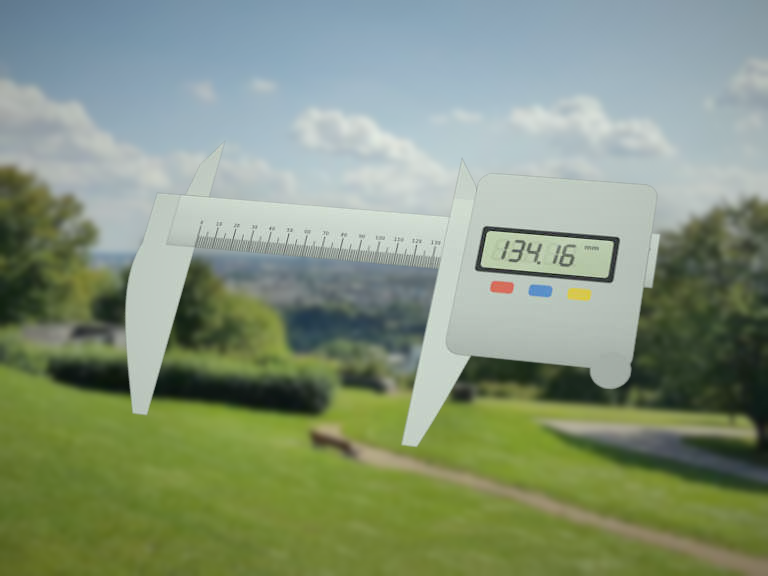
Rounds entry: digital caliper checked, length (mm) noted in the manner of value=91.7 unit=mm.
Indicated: value=134.16 unit=mm
